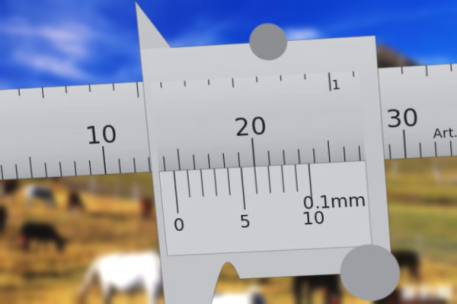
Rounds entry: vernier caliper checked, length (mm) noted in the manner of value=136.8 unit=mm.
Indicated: value=14.6 unit=mm
